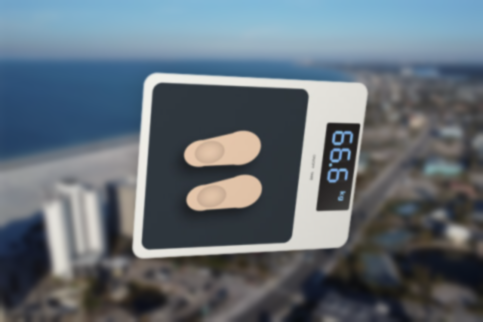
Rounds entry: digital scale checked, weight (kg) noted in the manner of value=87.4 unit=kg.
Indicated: value=66.6 unit=kg
